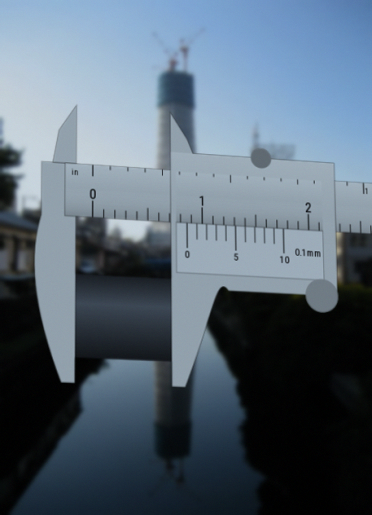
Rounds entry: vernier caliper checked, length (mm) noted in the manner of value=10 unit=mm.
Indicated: value=8.6 unit=mm
